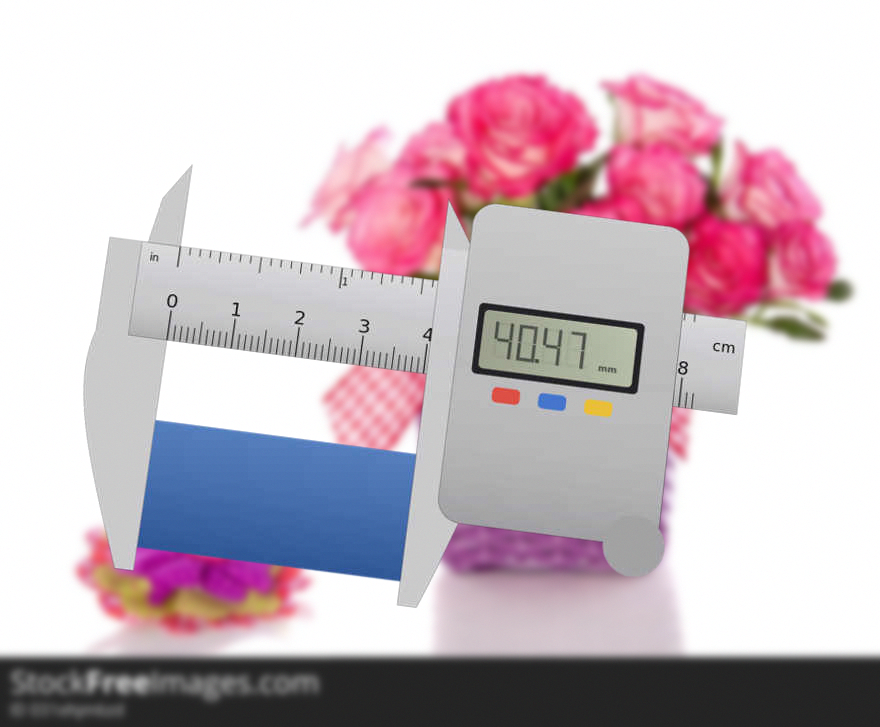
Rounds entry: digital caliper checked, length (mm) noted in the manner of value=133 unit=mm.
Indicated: value=40.47 unit=mm
